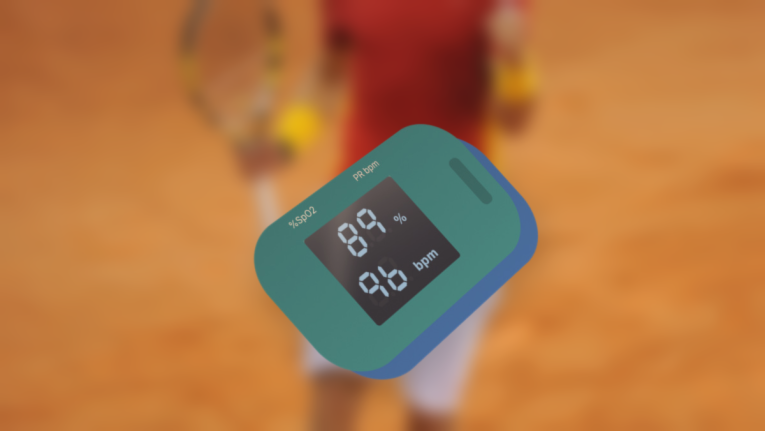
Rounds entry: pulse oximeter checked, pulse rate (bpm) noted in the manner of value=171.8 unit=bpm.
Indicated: value=96 unit=bpm
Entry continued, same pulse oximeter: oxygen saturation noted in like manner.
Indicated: value=89 unit=%
